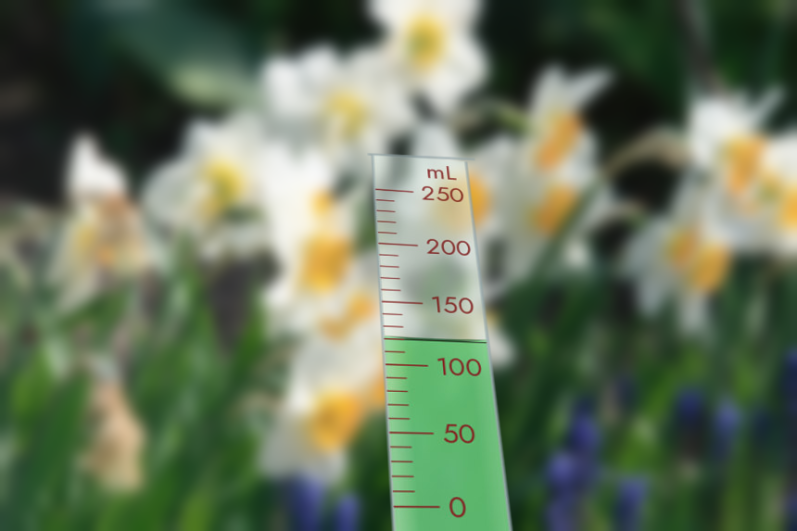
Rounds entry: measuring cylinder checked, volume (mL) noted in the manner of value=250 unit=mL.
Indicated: value=120 unit=mL
